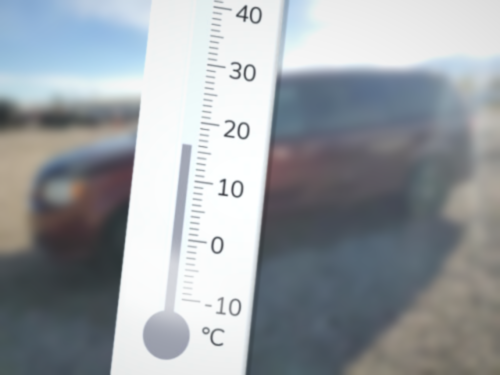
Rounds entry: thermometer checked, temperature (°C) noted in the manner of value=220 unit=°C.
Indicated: value=16 unit=°C
